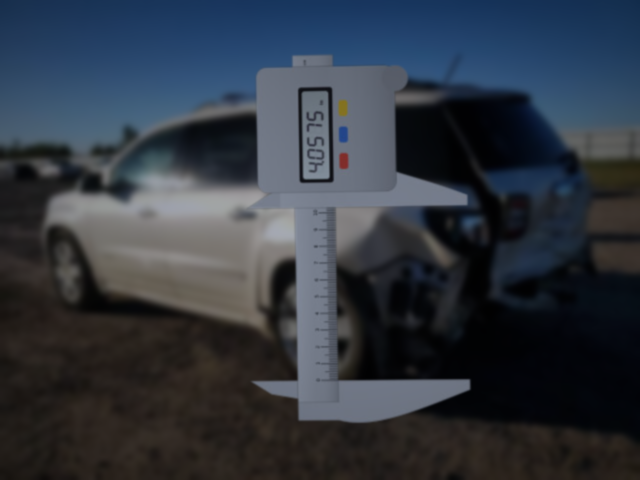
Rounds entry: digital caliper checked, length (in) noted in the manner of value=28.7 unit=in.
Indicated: value=4.0575 unit=in
